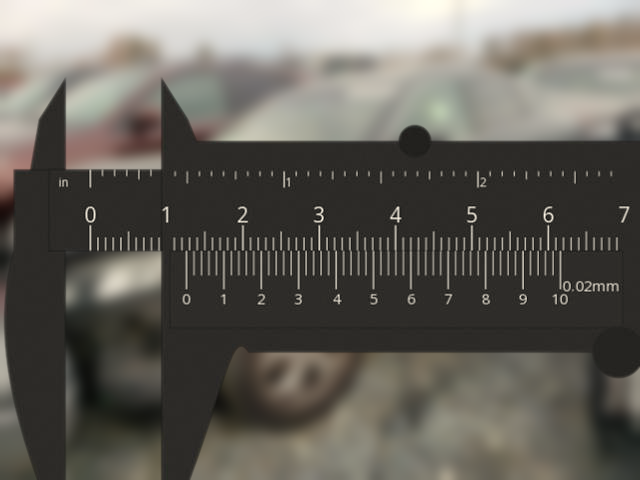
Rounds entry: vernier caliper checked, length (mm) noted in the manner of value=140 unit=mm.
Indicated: value=12.6 unit=mm
